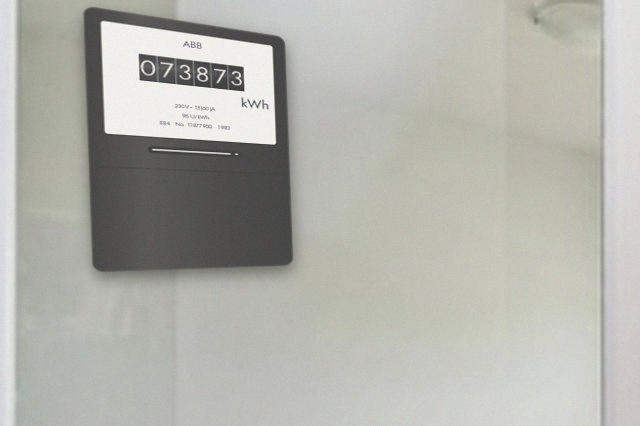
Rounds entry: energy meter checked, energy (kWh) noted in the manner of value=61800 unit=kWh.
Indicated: value=73873 unit=kWh
